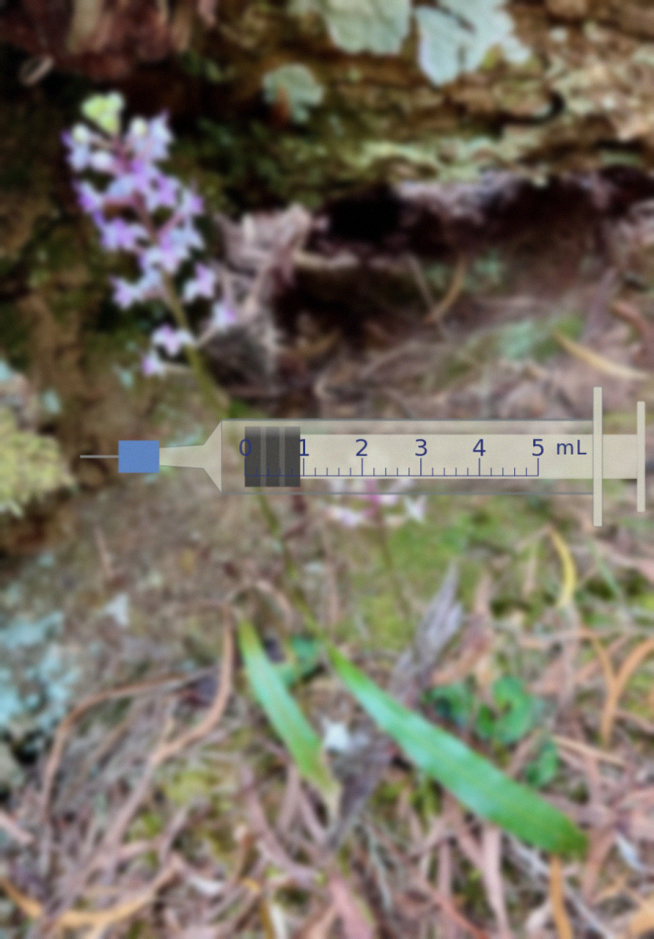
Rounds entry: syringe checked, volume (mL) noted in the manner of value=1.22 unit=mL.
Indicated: value=0 unit=mL
